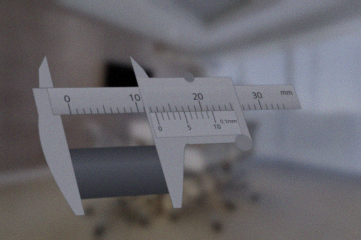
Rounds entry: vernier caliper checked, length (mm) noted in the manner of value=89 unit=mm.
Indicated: value=12.6 unit=mm
